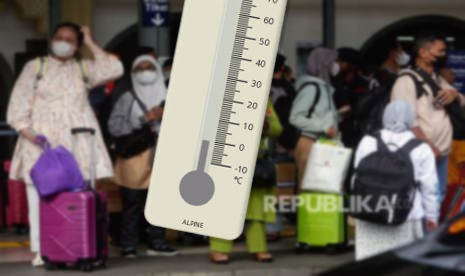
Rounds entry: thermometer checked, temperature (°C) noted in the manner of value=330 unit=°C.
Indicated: value=0 unit=°C
